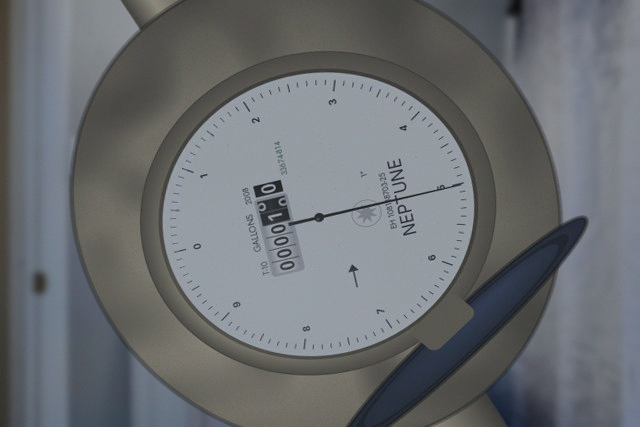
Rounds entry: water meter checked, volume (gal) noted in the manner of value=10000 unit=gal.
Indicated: value=185.0 unit=gal
